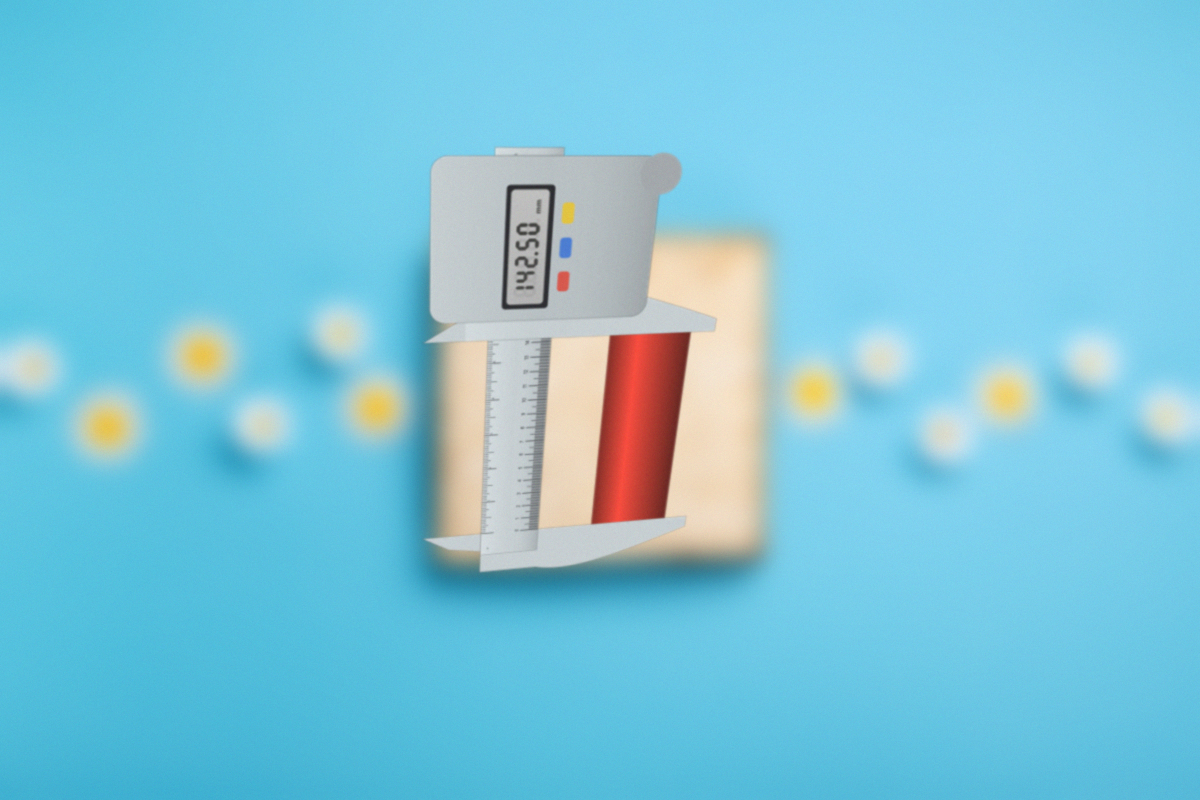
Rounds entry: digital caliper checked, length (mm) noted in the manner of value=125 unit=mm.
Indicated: value=142.50 unit=mm
